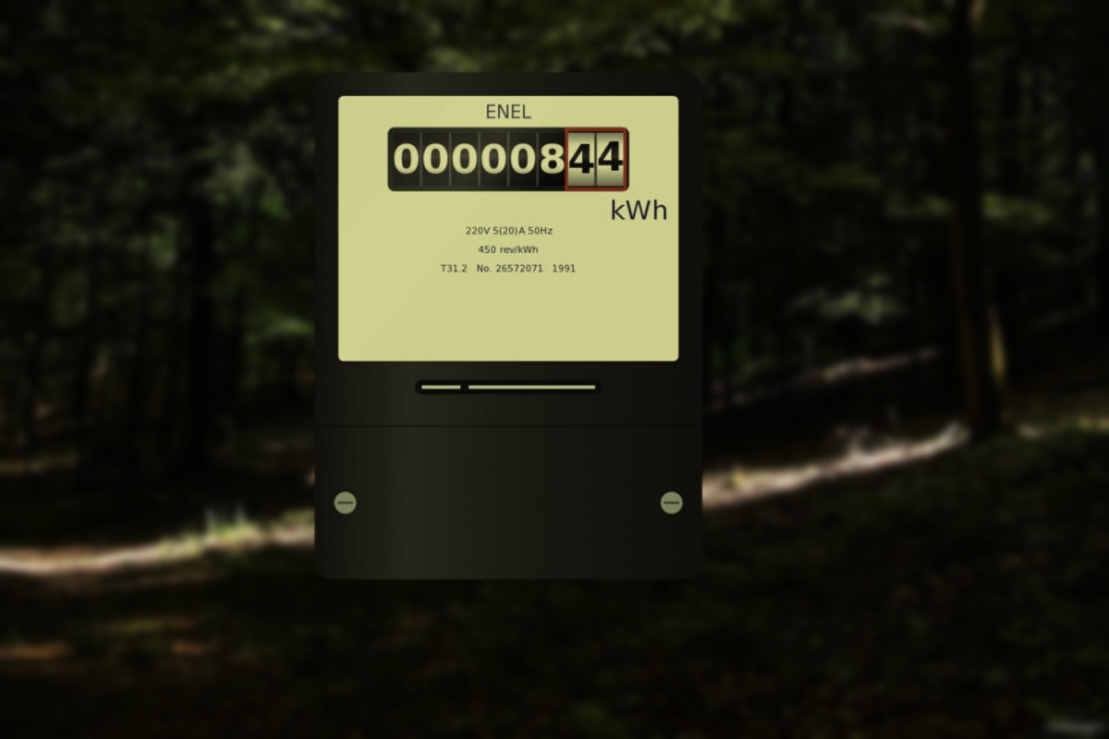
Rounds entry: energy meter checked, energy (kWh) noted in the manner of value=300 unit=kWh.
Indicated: value=8.44 unit=kWh
